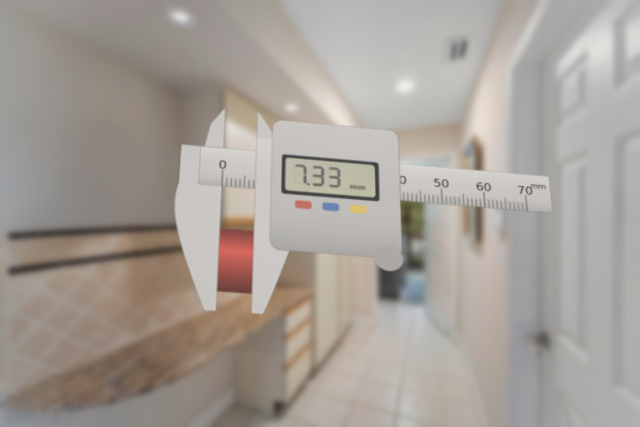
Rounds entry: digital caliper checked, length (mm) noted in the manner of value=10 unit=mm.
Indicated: value=7.33 unit=mm
